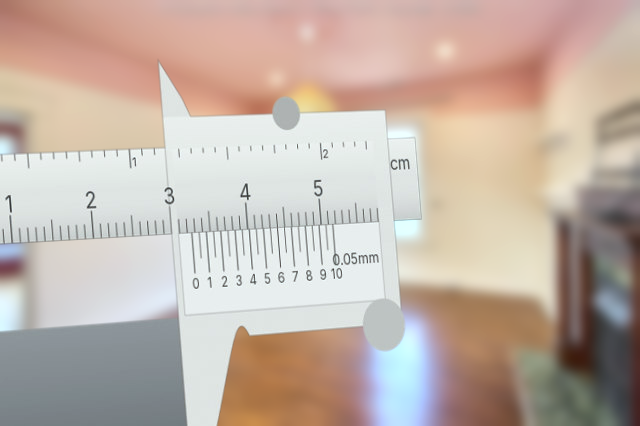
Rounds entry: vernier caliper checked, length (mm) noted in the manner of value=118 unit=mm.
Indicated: value=32.6 unit=mm
